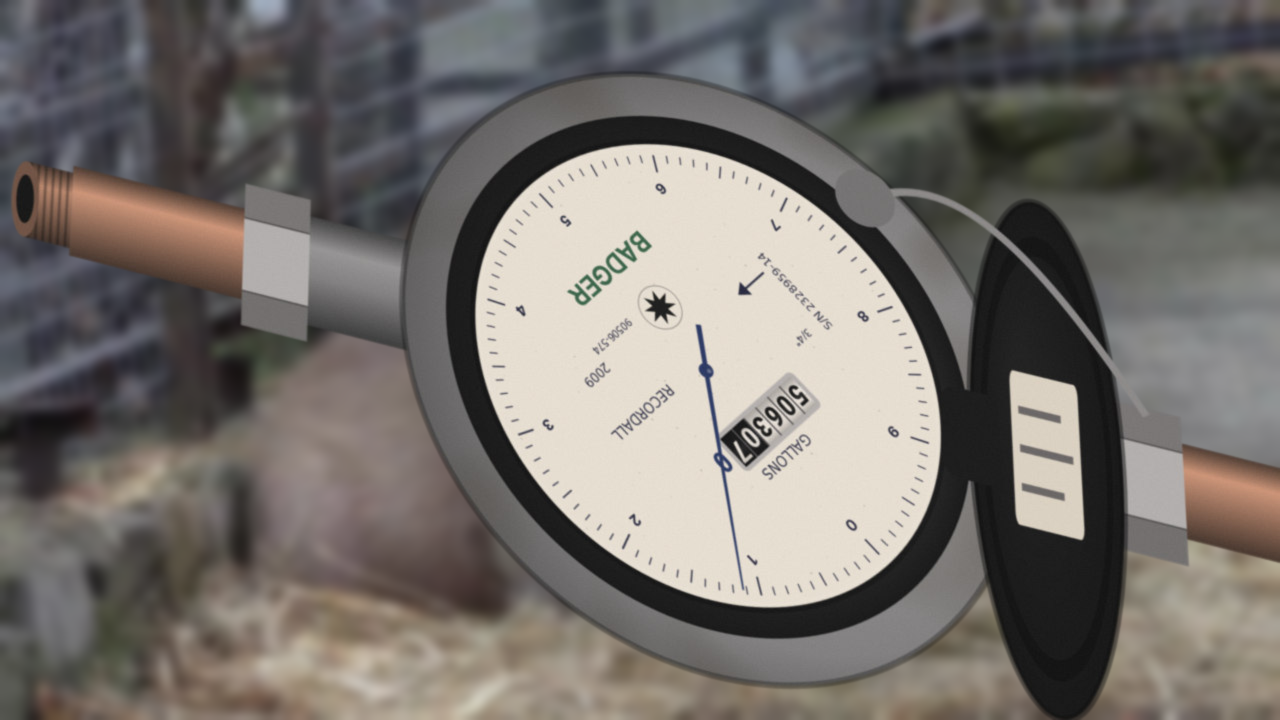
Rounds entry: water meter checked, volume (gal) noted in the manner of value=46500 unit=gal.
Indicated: value=5063071.1 unit=gal
